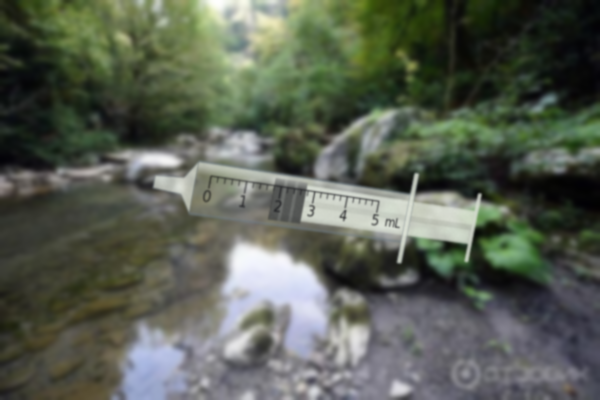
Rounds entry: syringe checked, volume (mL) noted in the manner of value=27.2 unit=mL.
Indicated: value=1.8 unit=mL
